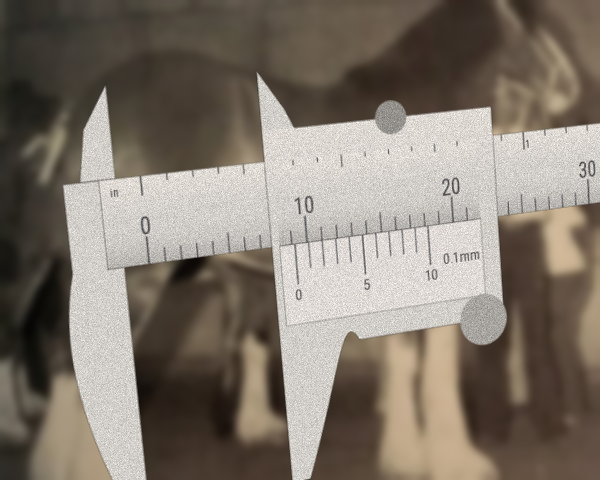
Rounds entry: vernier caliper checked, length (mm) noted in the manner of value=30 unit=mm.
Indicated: value=9.2 unit=mm
